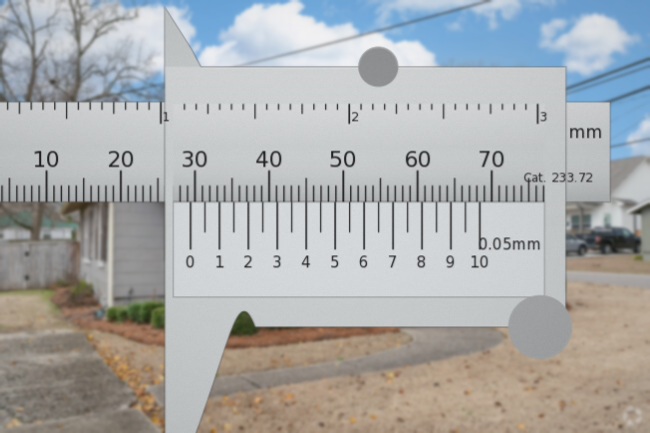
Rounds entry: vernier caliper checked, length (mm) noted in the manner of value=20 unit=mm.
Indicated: value=29.4 unit=mm
